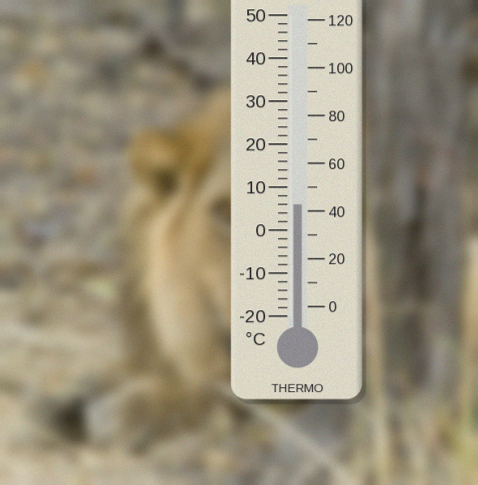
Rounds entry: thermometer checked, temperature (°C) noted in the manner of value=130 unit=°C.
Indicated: value=6 unit=°C
